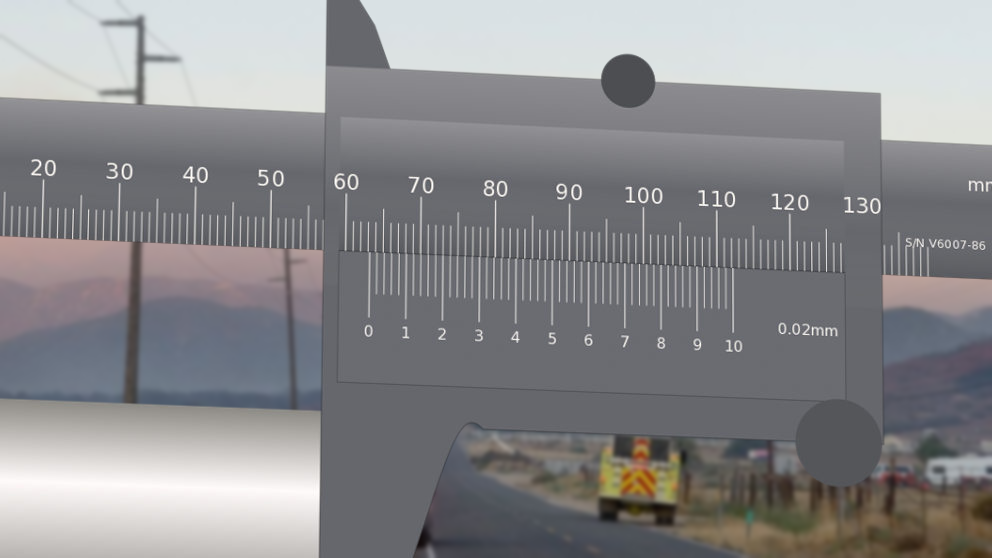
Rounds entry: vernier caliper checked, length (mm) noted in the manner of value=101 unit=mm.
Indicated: value=63.2 unit=mm
